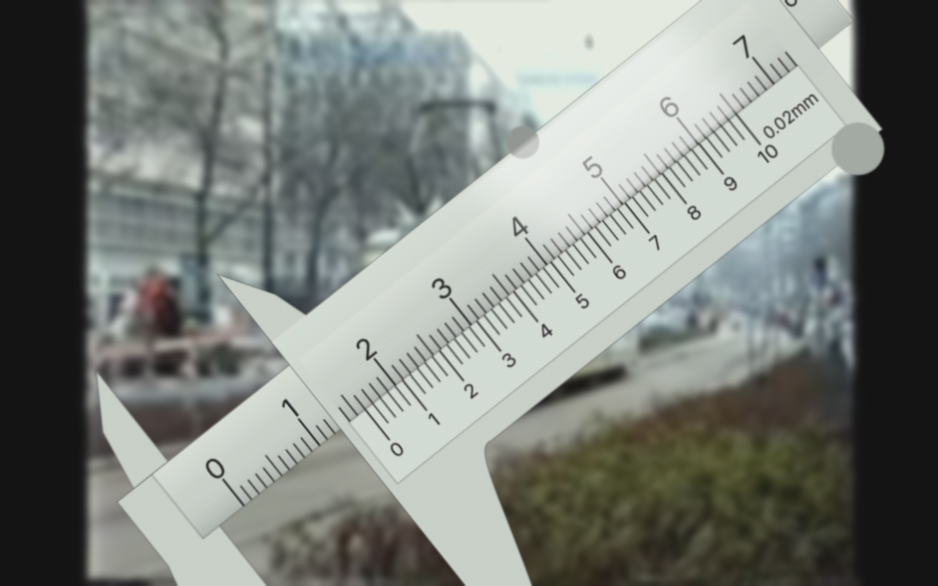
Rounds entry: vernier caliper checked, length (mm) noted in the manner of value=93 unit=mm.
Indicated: value=16.0 unit=mm
